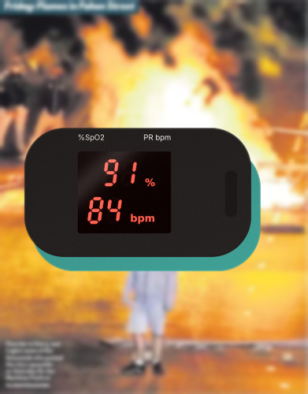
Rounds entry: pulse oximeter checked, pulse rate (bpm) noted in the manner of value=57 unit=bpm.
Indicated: value=84 unit=bpm
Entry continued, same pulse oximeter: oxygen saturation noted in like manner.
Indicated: value=91 unit=%
